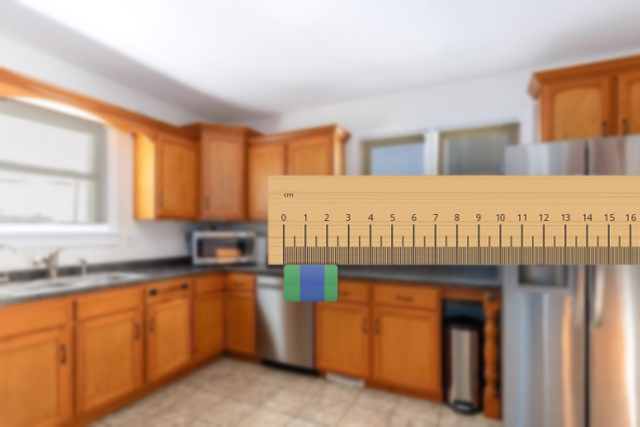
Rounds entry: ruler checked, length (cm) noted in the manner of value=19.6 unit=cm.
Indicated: value=2.5 unit=cm
